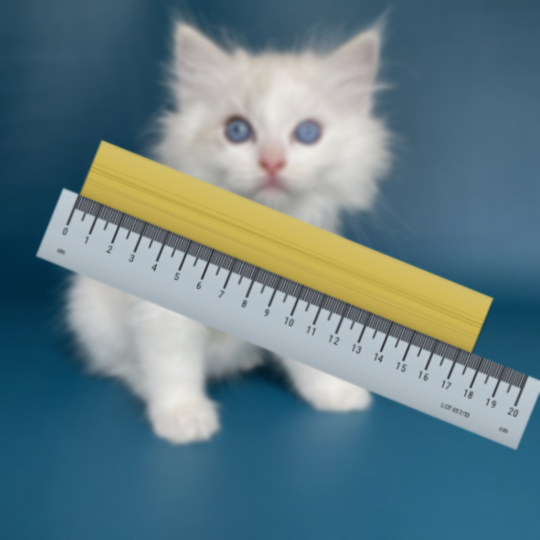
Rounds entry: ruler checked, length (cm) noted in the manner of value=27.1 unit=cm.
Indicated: value=17.5 unit=cm
